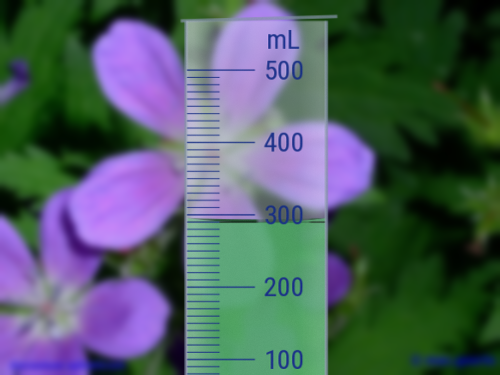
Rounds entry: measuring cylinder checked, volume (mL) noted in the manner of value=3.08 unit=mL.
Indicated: value=290 unit=mL
